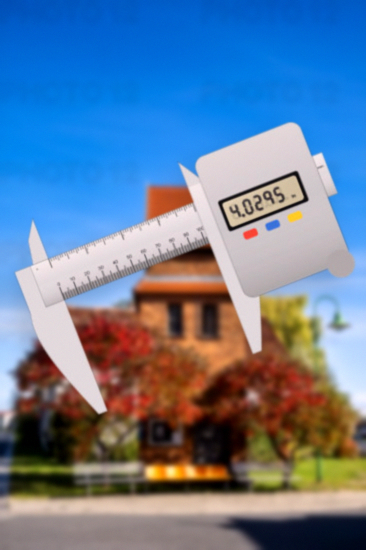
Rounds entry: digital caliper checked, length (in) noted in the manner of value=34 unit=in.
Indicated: value=4.0295 unit=in
